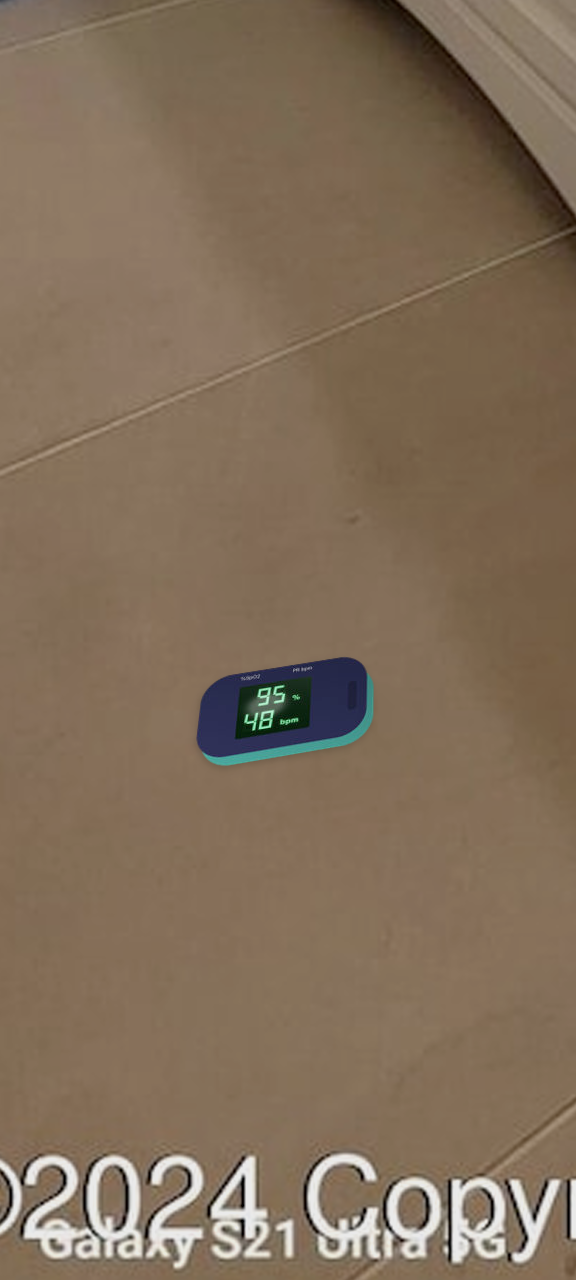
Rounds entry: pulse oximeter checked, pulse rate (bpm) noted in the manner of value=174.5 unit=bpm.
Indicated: value=48 unit=bpm
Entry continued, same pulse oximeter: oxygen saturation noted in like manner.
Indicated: value=95 unit=%
